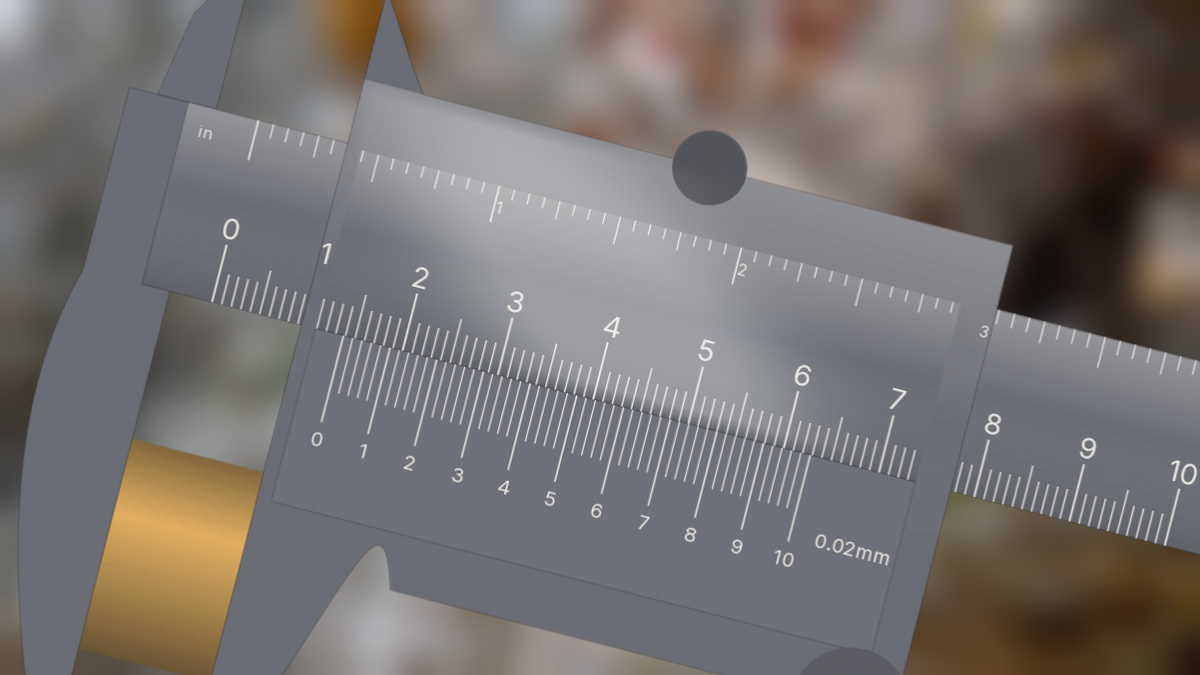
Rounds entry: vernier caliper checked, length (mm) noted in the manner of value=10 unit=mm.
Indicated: value=13.8 unit=mm
